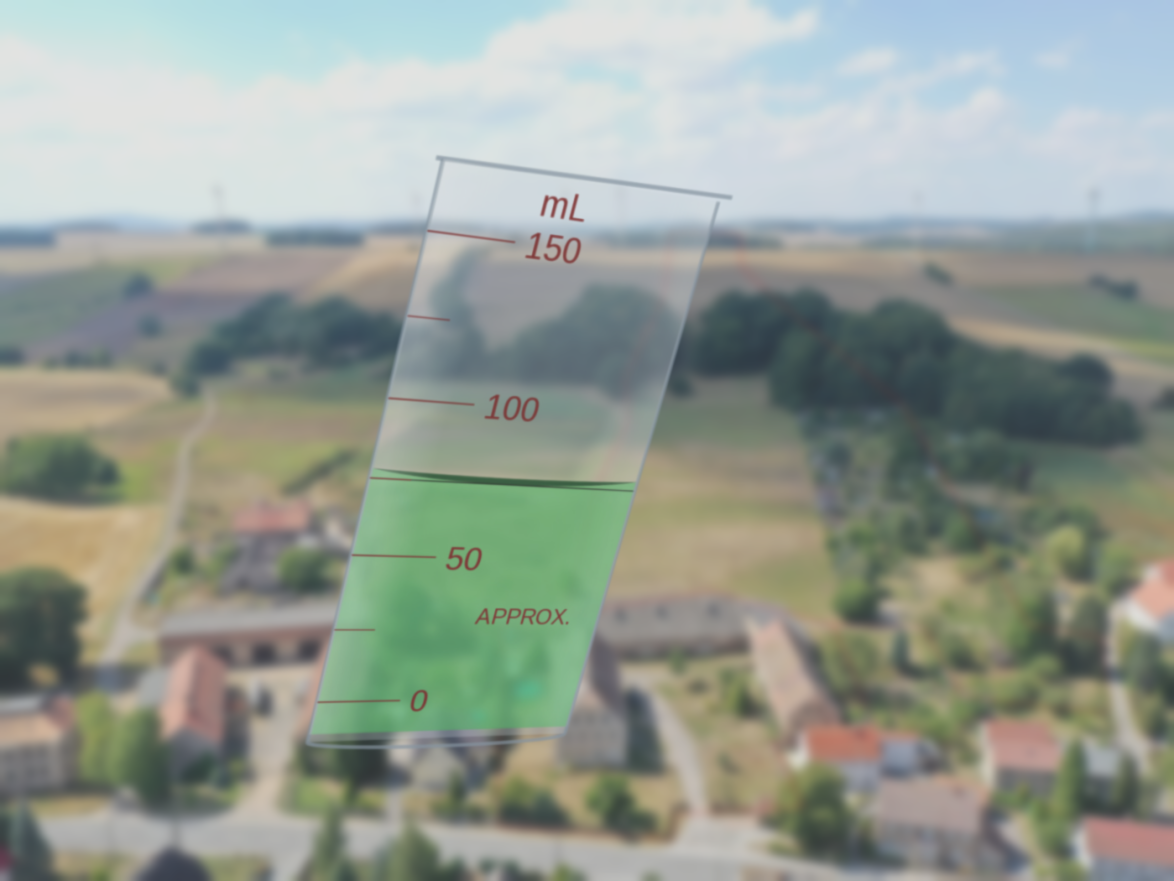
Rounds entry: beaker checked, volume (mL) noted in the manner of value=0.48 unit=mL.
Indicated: value=75 unit=mL
